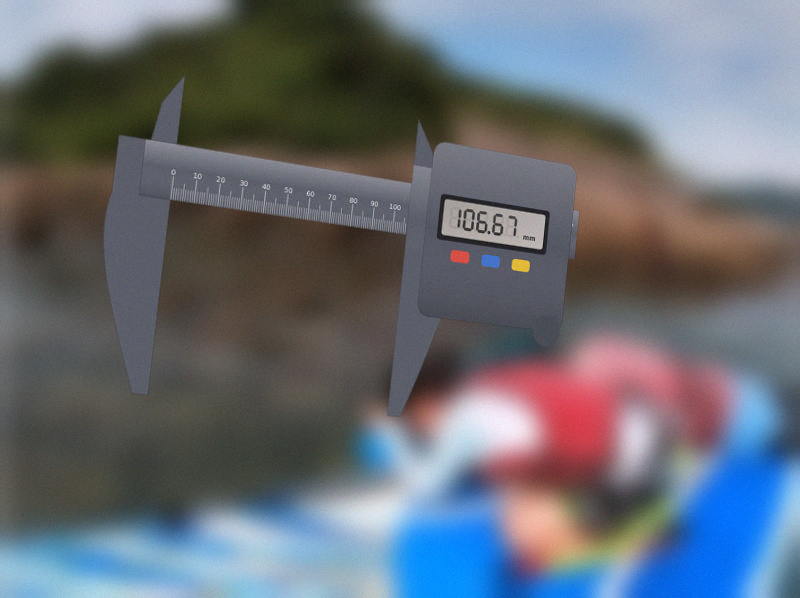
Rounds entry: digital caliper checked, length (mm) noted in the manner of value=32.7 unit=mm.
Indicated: value=106.67 unit=mm
